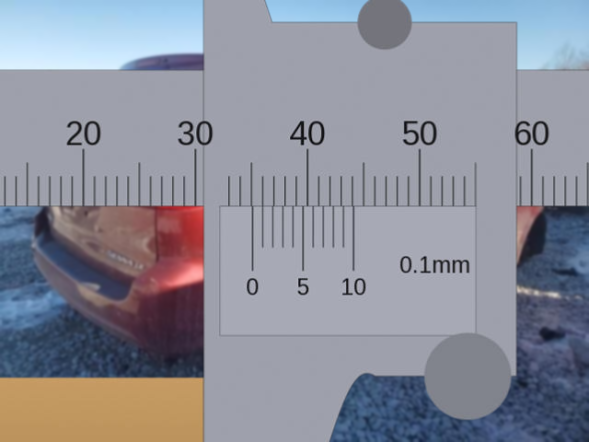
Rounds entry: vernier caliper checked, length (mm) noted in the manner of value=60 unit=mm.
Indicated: value=35.1 unit=mm
